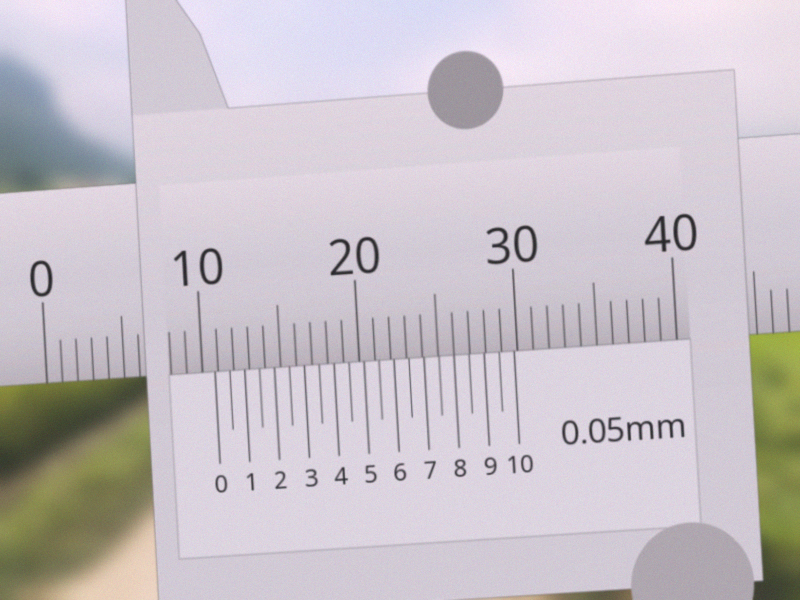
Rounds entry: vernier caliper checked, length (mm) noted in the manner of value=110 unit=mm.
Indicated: value=10.8 unit=mm
